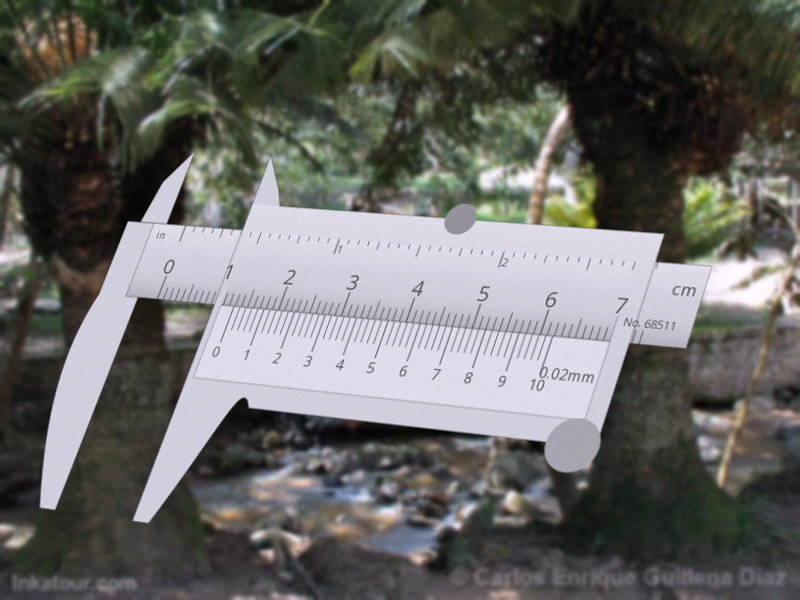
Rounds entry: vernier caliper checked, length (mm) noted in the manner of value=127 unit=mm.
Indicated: value=12.8 unit=mm
